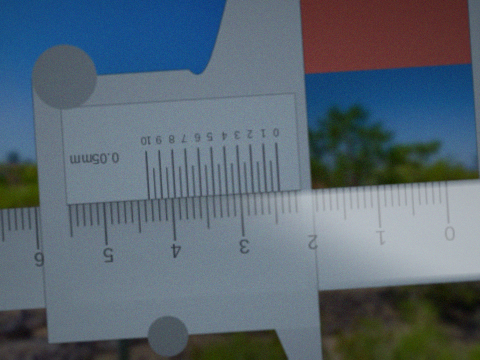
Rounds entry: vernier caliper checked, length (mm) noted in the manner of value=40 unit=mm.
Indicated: value=24.4 unit=mm
